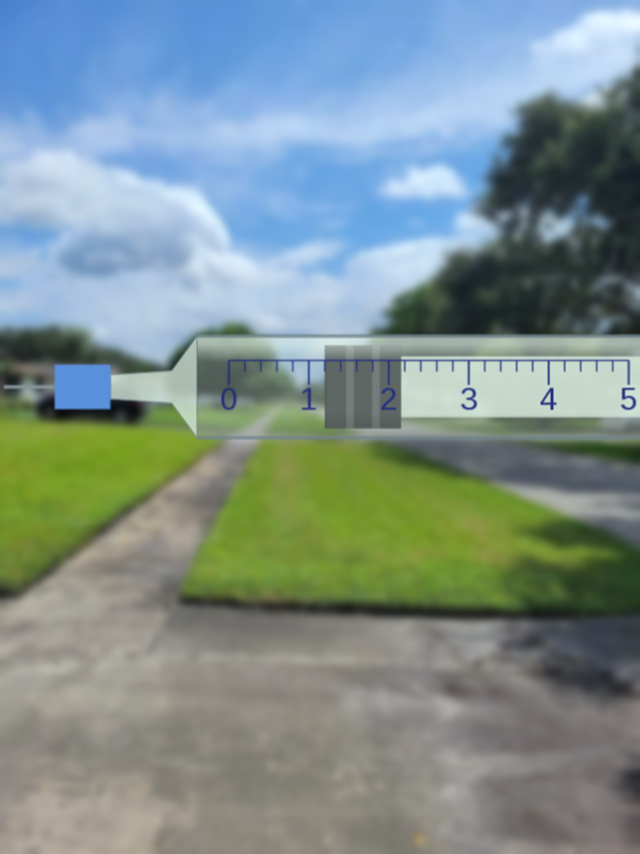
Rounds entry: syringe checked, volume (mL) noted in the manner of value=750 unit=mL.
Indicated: value=1.2 unit=mL
